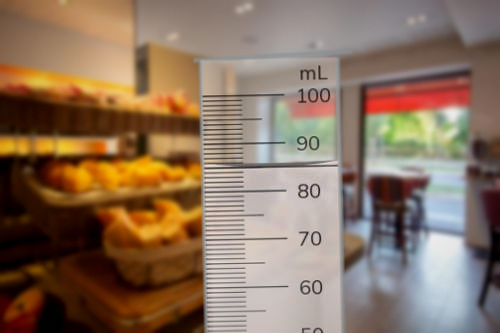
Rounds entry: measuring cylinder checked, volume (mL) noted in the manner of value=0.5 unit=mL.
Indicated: value=85 unit=mL
